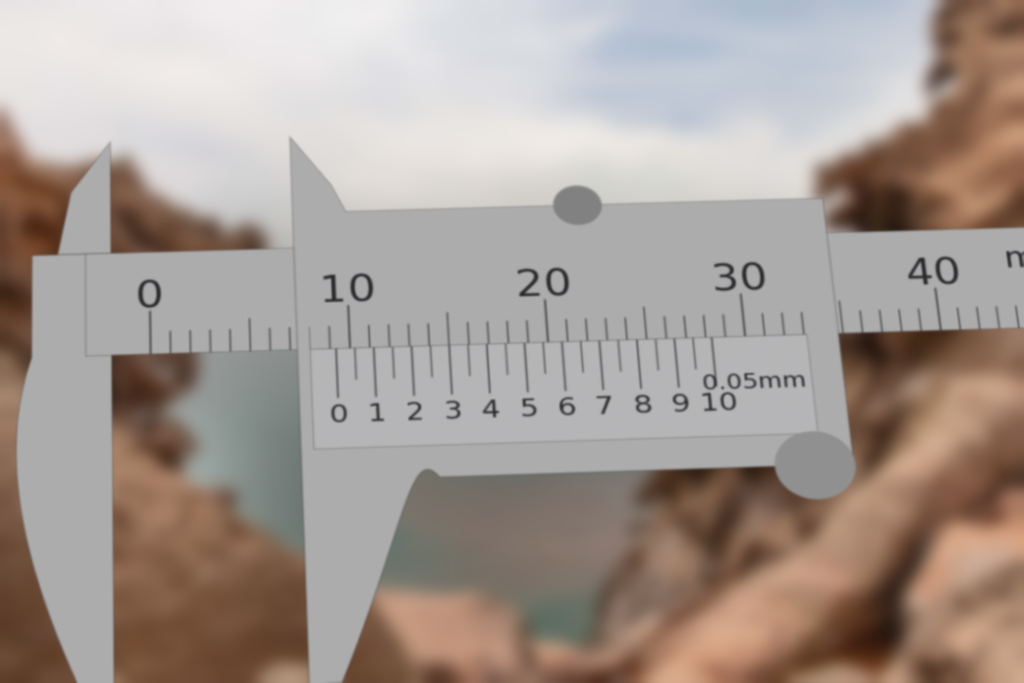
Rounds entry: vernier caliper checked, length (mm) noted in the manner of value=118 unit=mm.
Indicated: value=9.3 unit=mm
